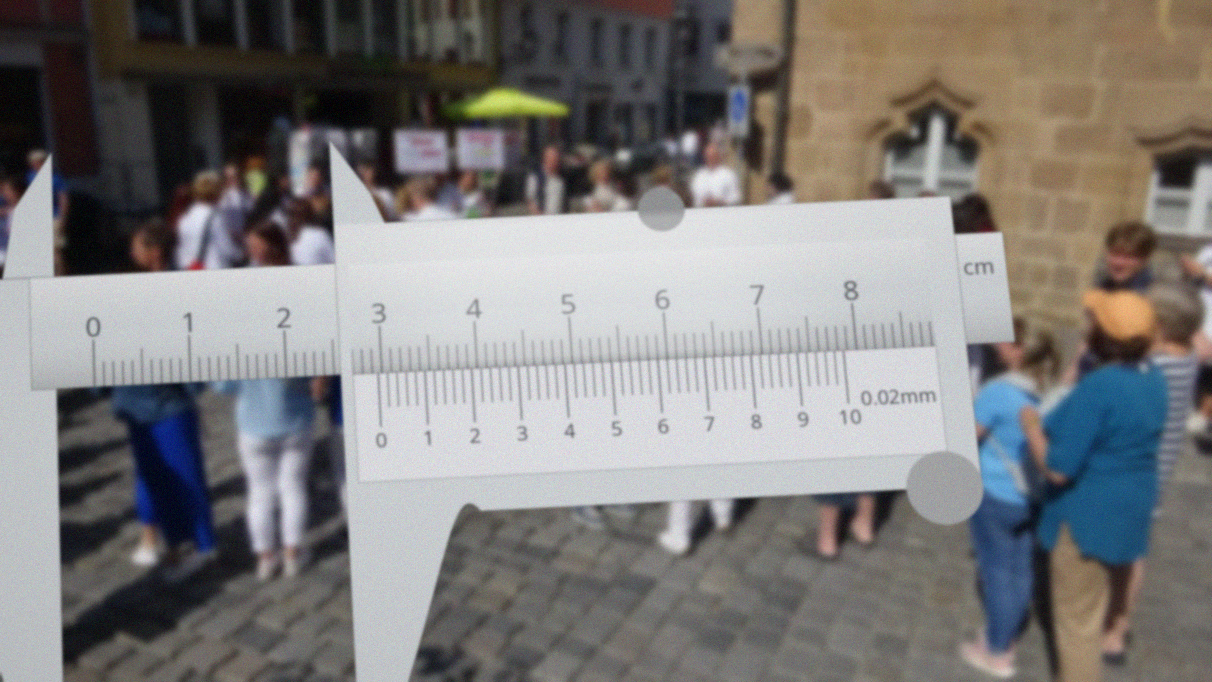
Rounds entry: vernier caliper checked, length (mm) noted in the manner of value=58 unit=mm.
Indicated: value=29.6 unit=mm
